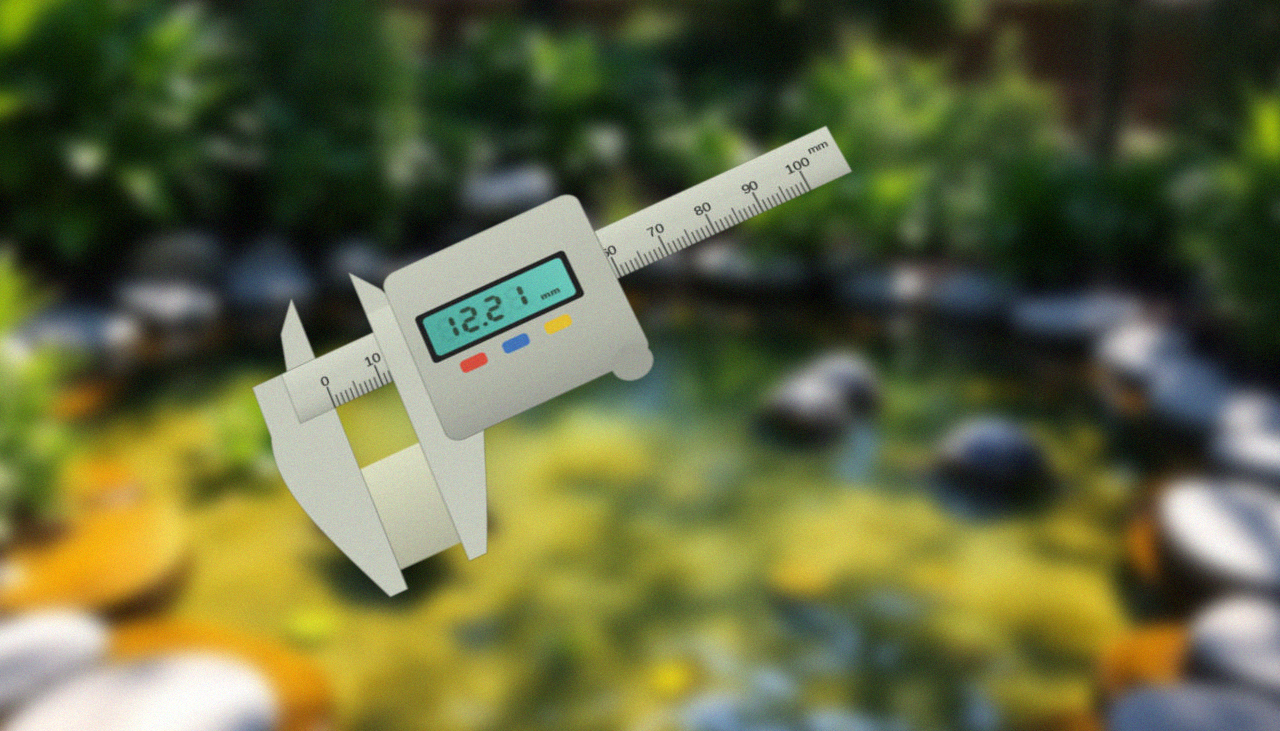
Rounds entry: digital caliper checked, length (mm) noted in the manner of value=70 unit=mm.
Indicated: value=12.21 unit=mm
